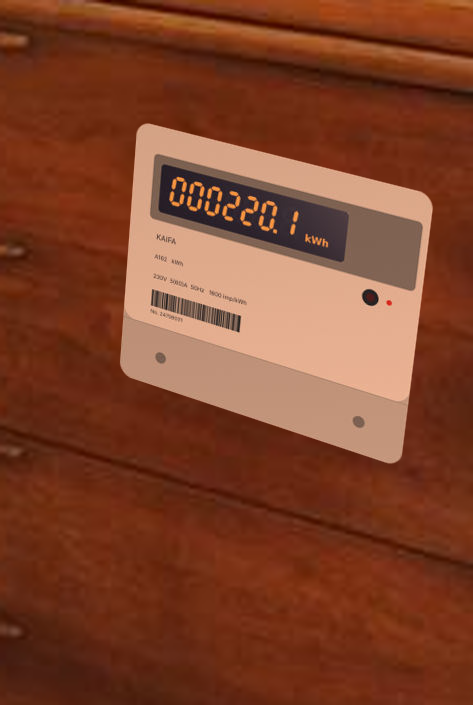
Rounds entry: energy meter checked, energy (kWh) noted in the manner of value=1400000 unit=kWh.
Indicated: value=220.1 unit=kWh
